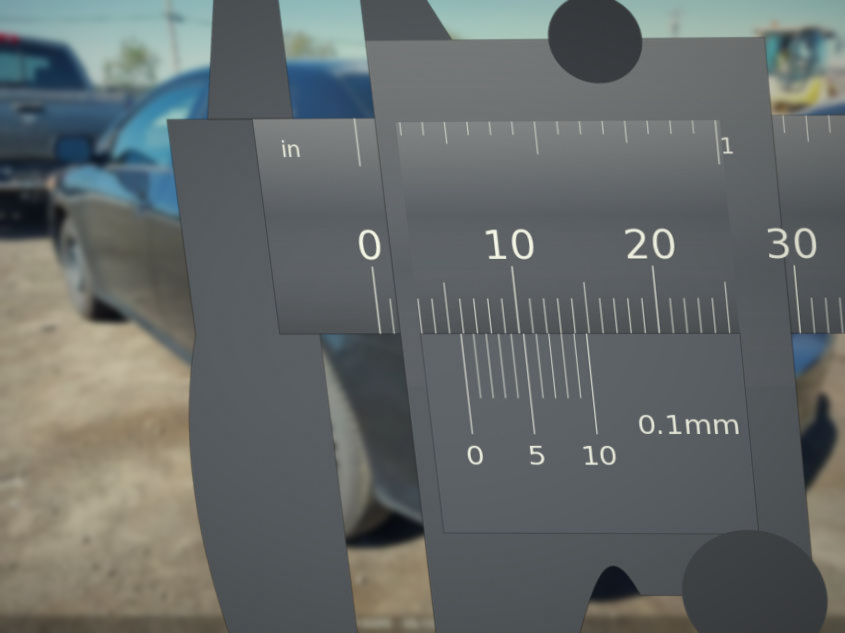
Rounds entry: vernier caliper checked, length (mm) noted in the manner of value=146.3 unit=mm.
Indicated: value=5.8 unit=mm
